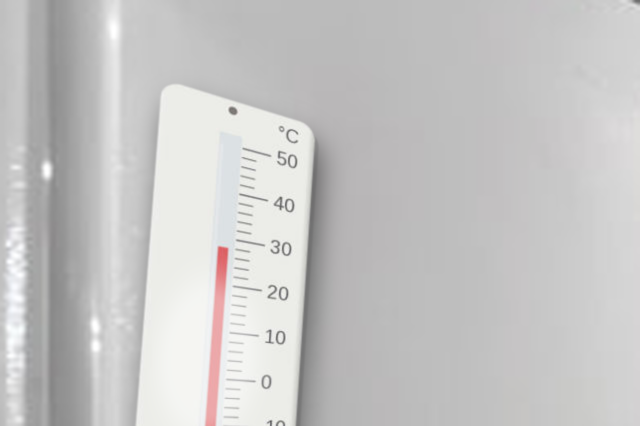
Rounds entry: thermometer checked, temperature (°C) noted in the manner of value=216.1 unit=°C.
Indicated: value=28 unit=°C
